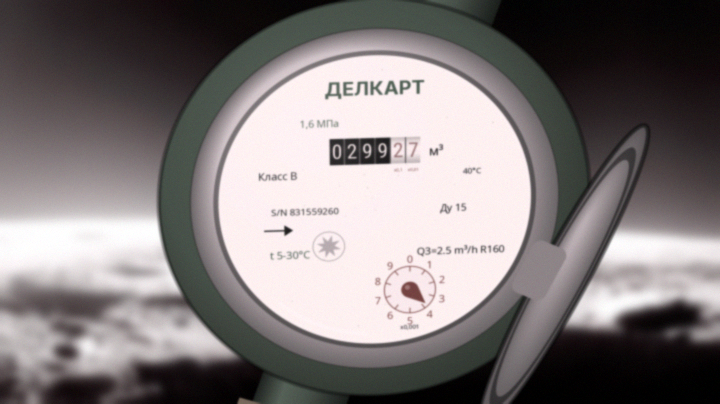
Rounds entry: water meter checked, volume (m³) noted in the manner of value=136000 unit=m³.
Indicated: value=299.273 unit=m³
